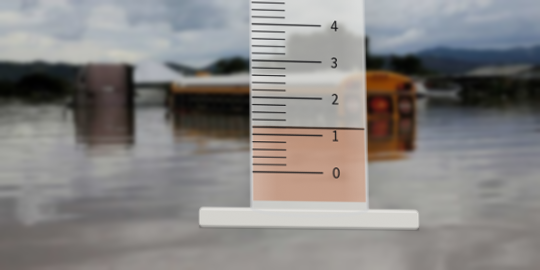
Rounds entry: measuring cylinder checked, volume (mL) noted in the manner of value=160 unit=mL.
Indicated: value=1.2 unit=mL
